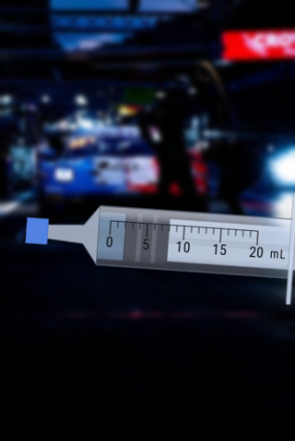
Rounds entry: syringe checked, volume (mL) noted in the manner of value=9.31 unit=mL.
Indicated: value=2 unit=mL
